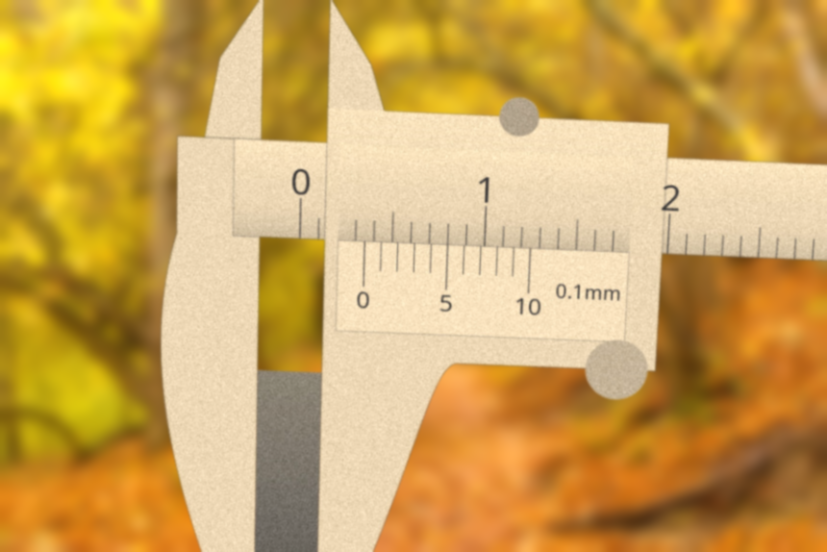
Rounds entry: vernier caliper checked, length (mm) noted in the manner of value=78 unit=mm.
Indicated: value=3.5 unit=mm
